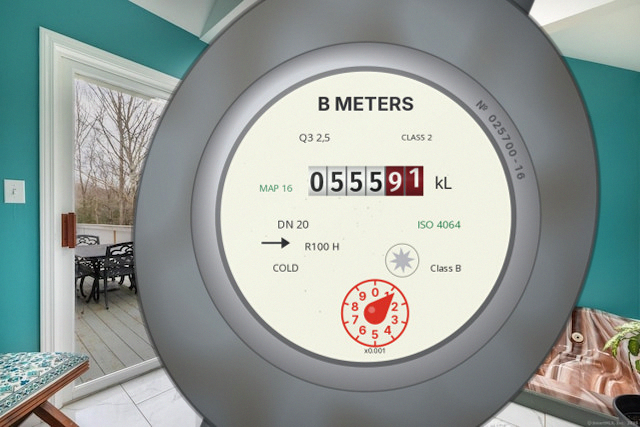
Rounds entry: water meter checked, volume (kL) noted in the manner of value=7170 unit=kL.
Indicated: value=555.911 unit=kL
